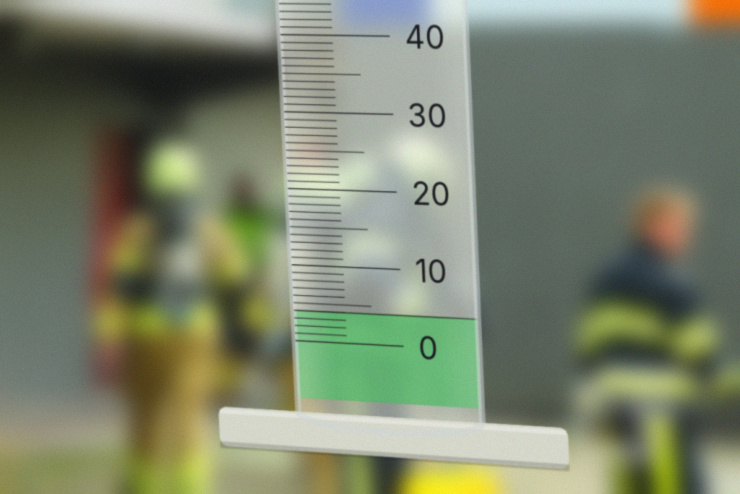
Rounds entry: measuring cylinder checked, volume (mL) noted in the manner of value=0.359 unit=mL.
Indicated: value=4 unit=mL
